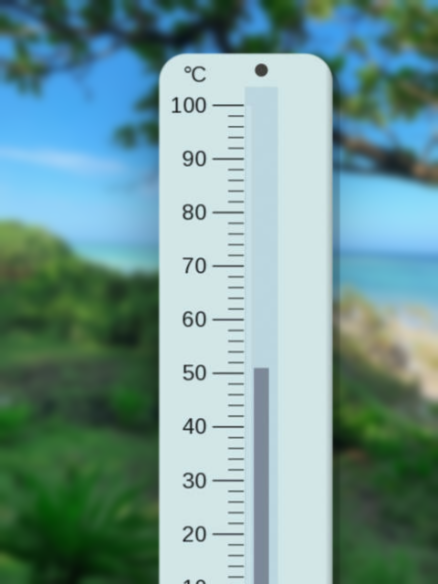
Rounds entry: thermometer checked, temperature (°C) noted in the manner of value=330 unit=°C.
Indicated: value=51 unit=°C
